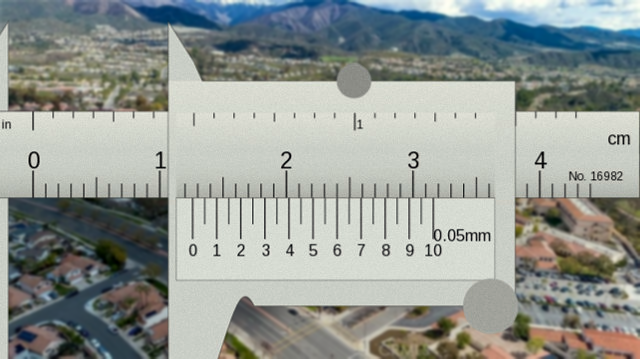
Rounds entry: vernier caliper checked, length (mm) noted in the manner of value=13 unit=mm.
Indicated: value=12.6 unit=mm
